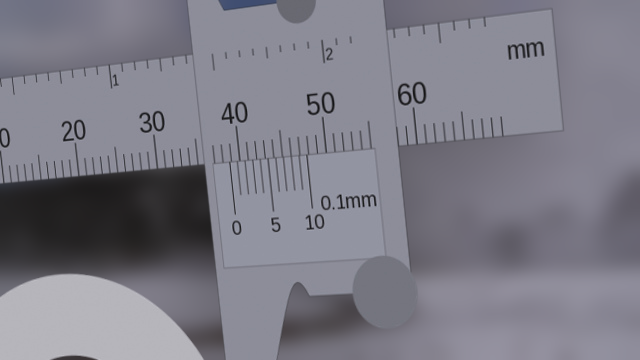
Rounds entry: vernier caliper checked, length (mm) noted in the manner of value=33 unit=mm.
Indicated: value=38.8 unit=mm
